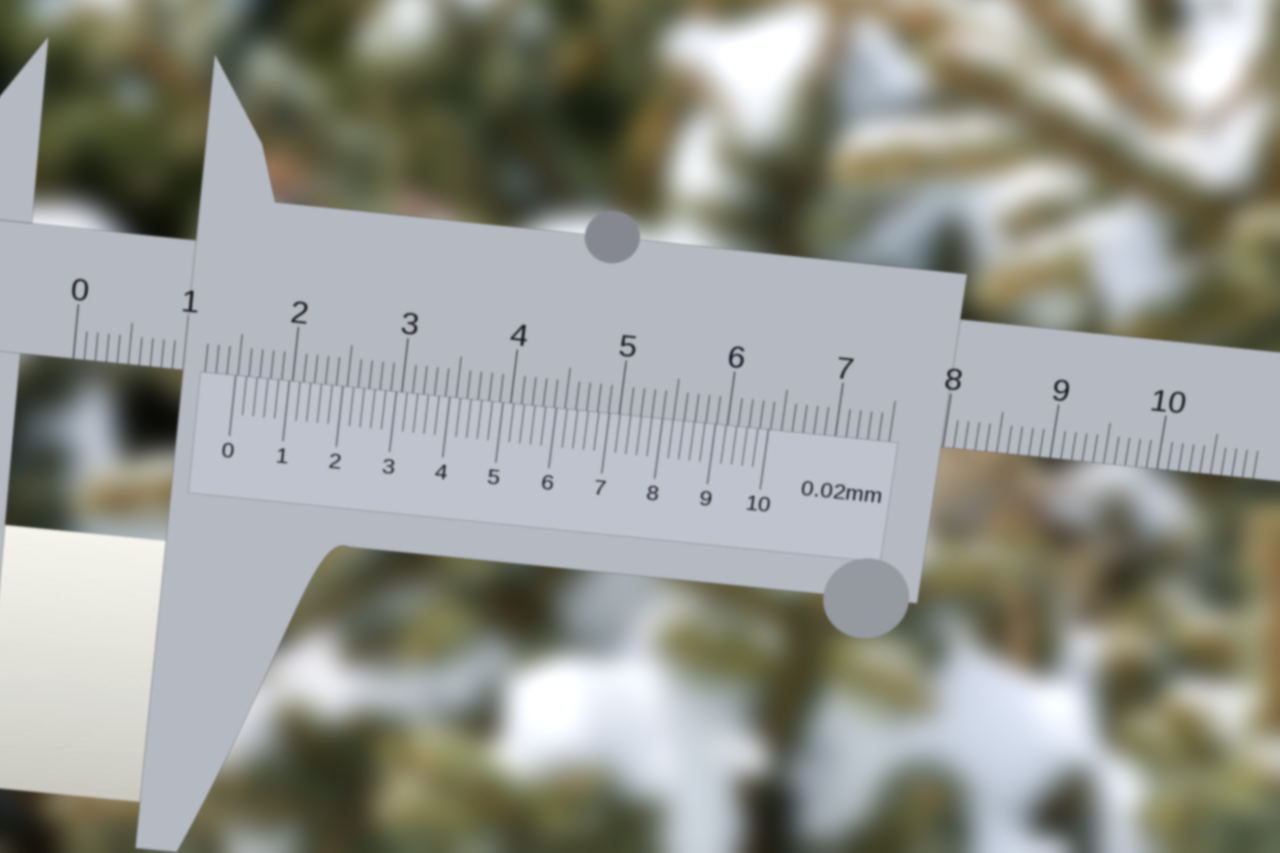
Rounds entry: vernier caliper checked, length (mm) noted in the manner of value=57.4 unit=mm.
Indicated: value=14.8 unit=mm
